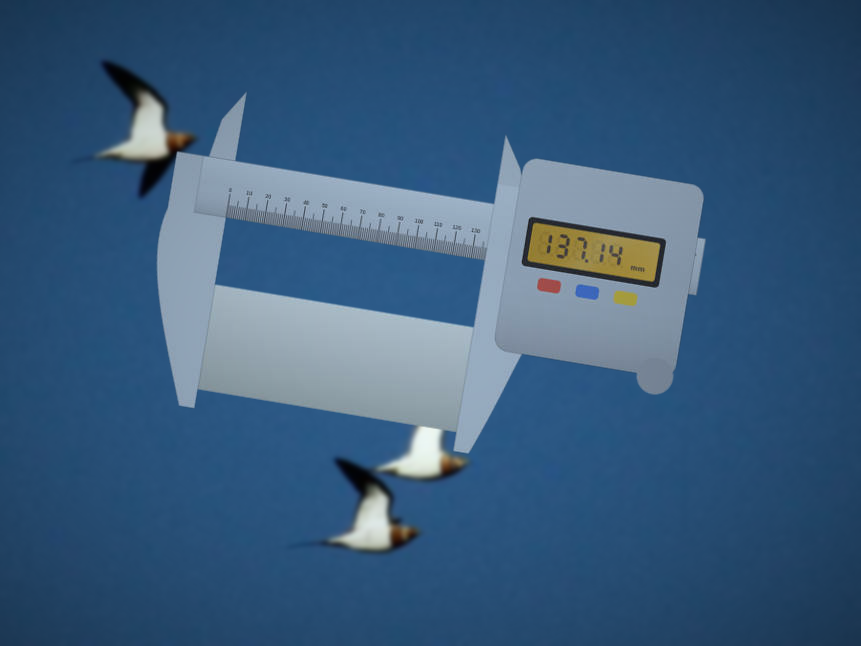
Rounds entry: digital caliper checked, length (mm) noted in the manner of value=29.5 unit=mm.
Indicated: value=137.14 unit=mm
